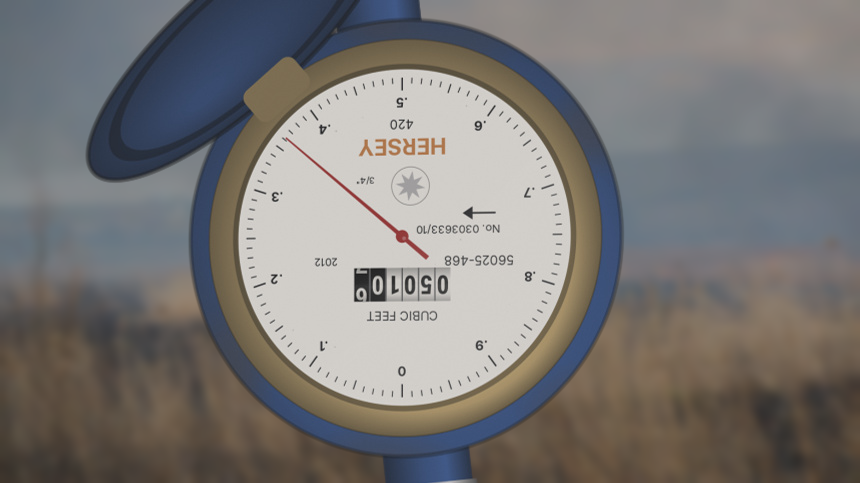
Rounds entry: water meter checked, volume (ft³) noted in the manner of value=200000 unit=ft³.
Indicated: value=50106.36 unit=ft³
